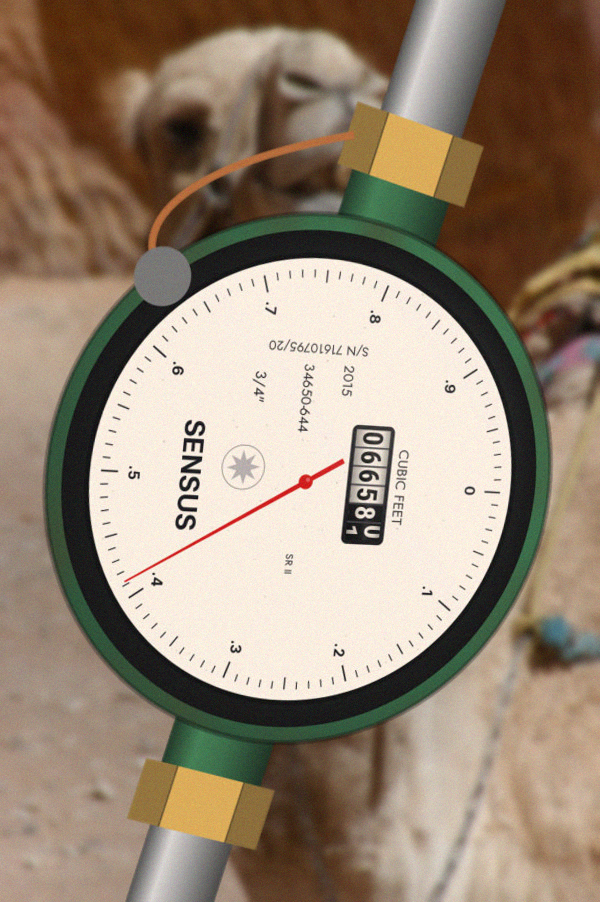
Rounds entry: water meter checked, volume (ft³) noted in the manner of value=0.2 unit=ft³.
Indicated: value=66580.41 unit=ft³
